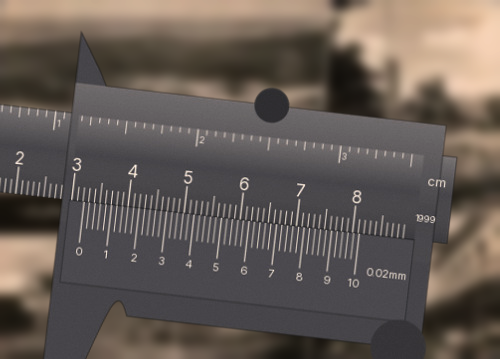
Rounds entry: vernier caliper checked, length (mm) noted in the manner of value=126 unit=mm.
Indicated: value=32.2 unit=mm
